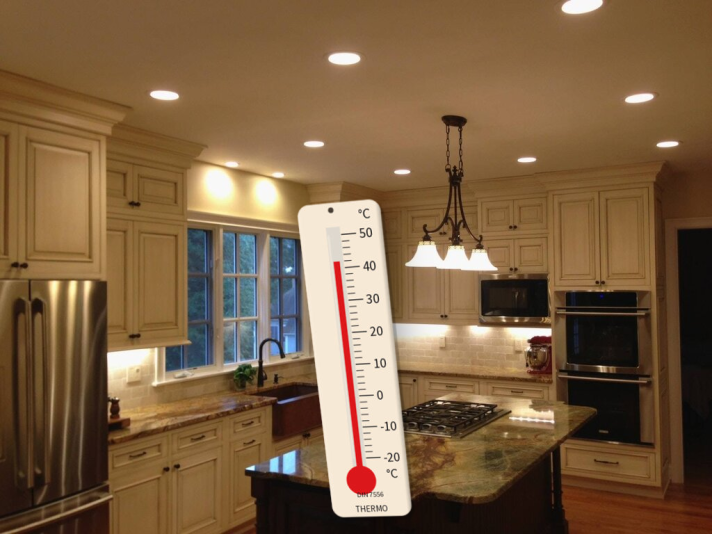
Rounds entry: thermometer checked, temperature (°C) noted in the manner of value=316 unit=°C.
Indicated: value=42 unit=°C
